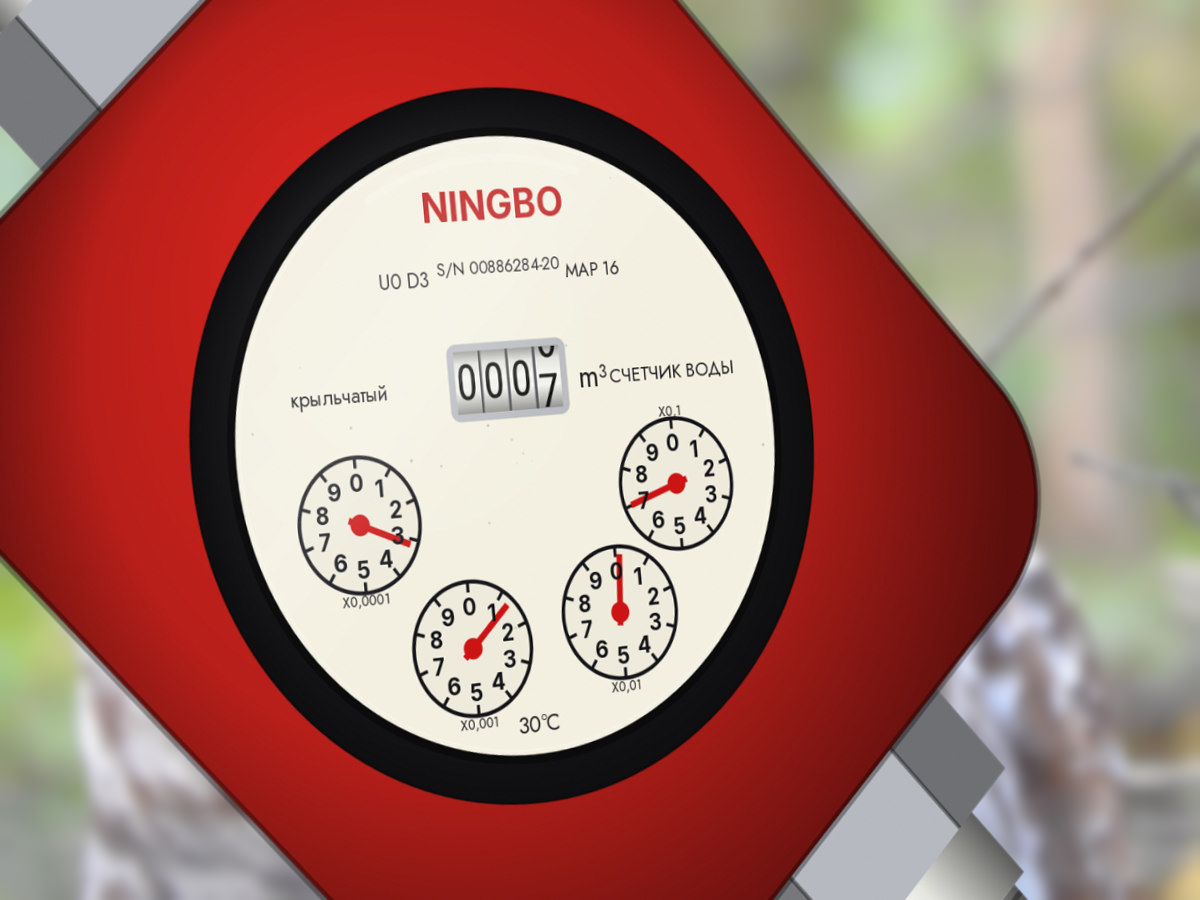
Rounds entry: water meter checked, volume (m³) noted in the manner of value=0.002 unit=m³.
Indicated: value=6.7013 unit=m³
